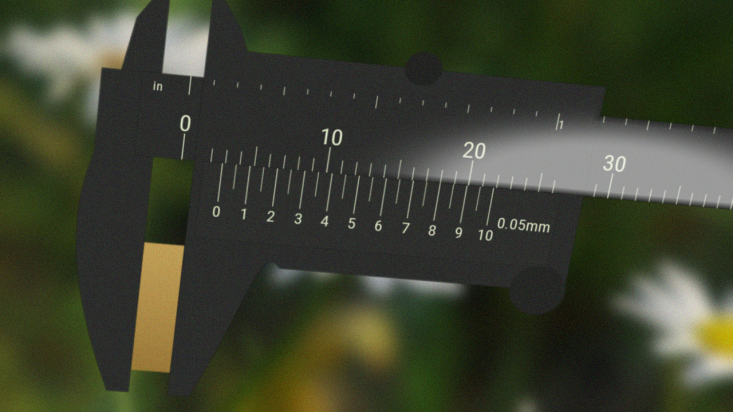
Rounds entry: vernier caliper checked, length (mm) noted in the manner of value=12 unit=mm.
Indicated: value=2.8 unit=mm
